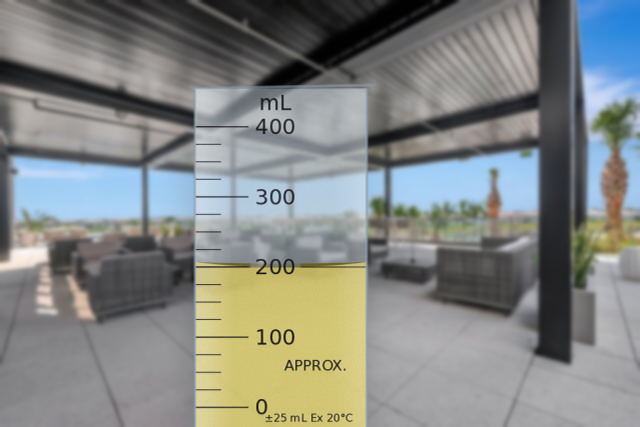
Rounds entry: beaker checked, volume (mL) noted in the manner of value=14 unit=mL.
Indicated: value=200 unit=mL
